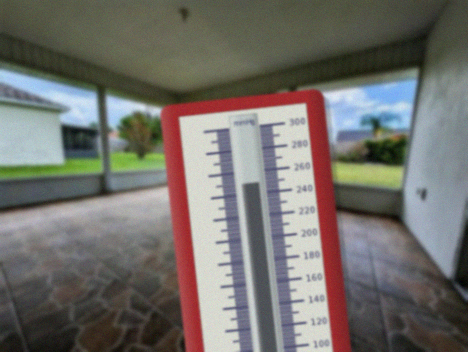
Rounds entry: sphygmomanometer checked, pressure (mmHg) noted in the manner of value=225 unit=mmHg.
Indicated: value=250 unit=mmHg
